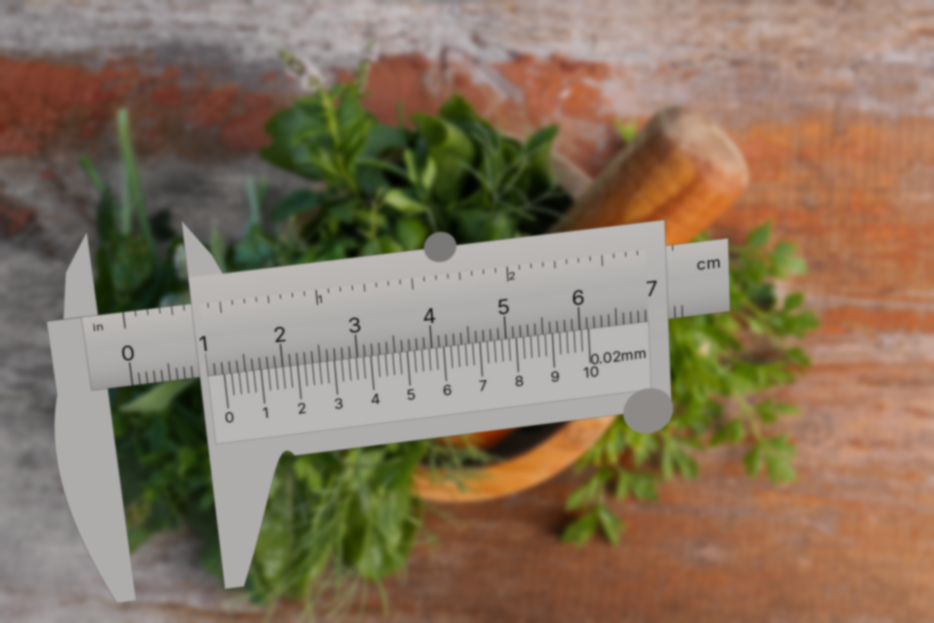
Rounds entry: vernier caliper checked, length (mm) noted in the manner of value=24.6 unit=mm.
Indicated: value=12.2 unit=mm
